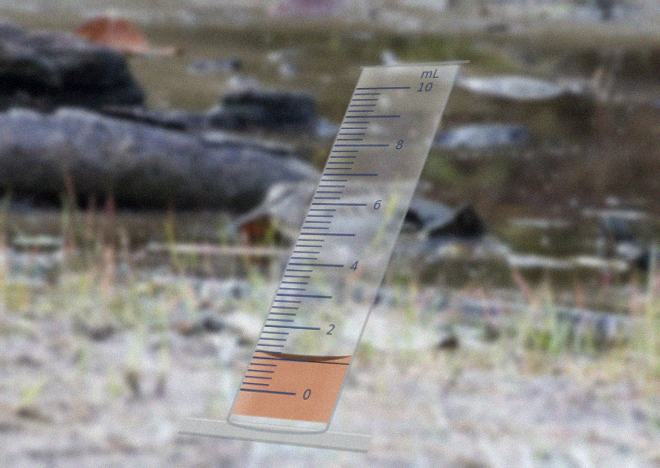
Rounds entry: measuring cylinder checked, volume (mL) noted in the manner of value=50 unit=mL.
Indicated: value=1 unit=mL
